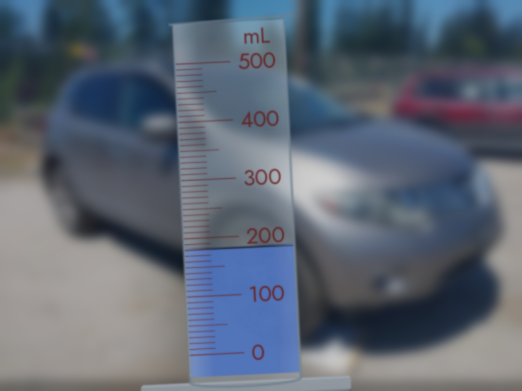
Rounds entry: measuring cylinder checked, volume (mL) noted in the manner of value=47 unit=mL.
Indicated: value=180 unit=mL
